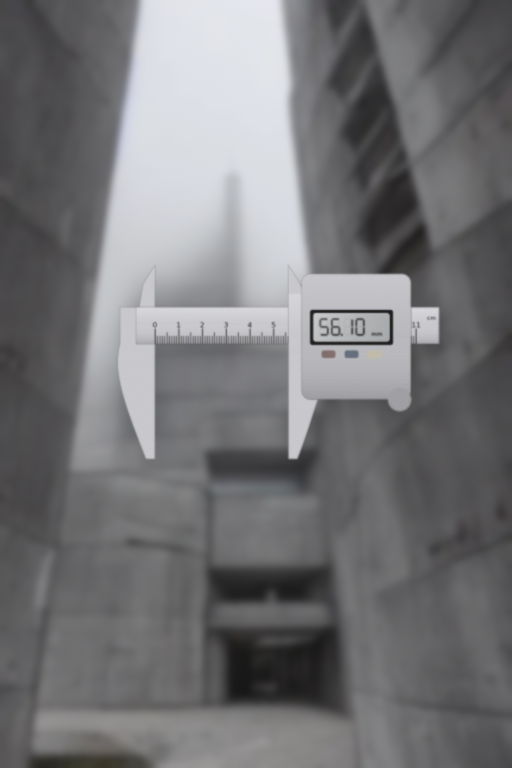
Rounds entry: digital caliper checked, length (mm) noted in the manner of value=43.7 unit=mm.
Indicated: value=56.10 unit=mm
